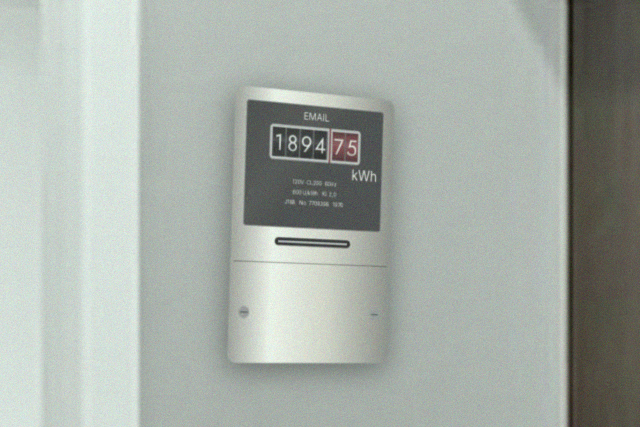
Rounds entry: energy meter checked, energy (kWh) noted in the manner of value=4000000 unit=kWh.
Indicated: value=1894.75 unit=kWh
